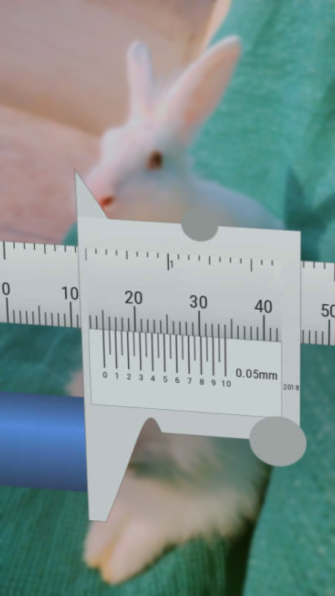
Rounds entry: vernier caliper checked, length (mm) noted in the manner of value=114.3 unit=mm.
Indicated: value=15.0 unit=mm
